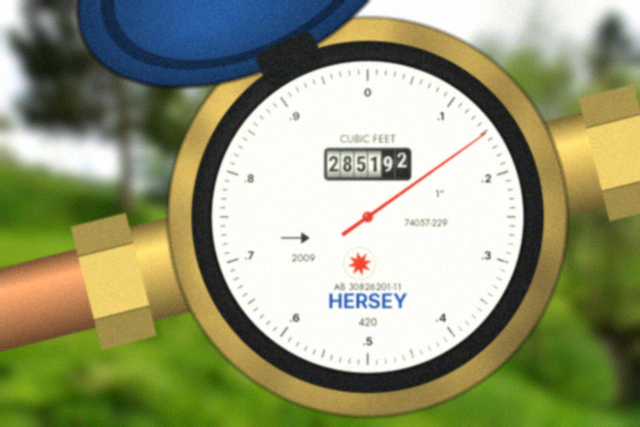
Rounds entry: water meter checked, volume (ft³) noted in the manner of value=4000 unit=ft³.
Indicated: value=285192.15 unit=ft³
